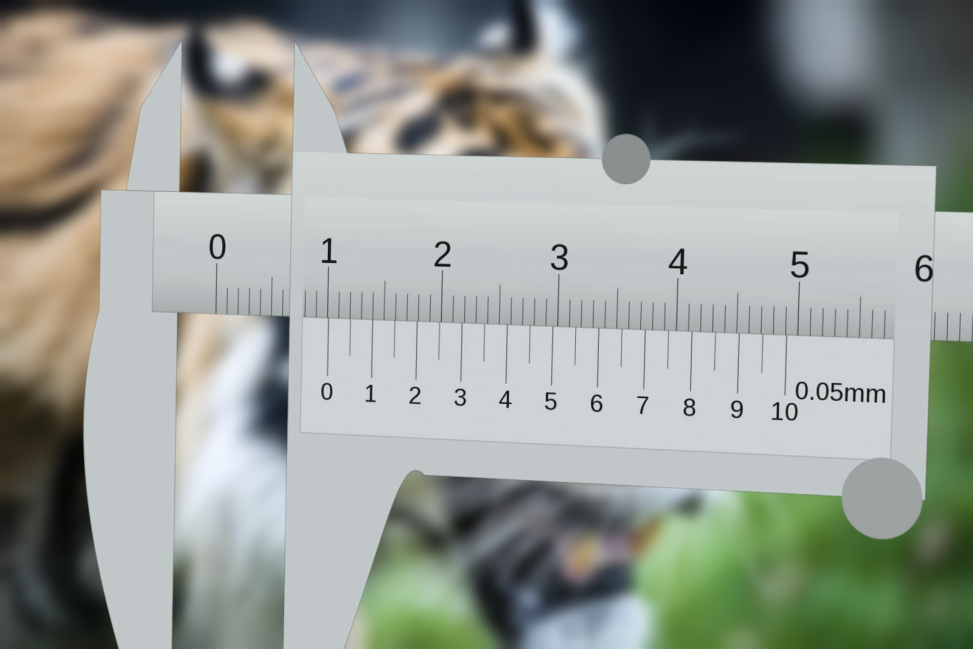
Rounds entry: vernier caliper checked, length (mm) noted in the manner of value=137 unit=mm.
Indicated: value=10.1 unit=mm
